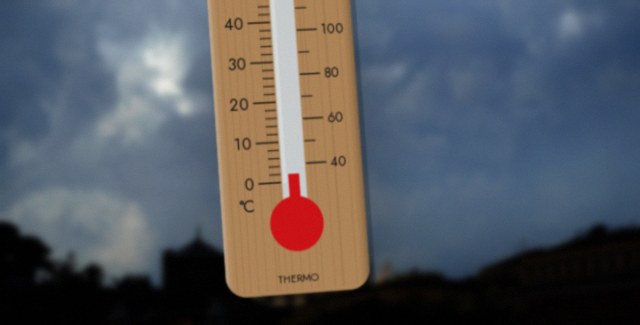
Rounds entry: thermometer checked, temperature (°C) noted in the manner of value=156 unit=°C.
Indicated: value=2 unit=°C
